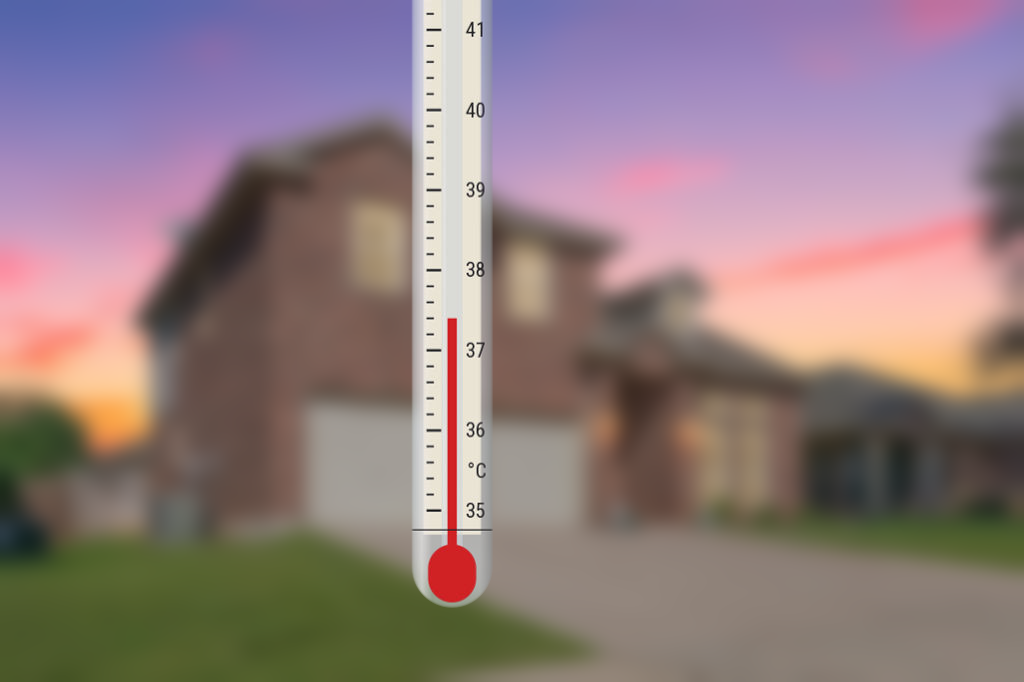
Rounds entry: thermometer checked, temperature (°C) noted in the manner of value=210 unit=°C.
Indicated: value=37.4 unit=°C
